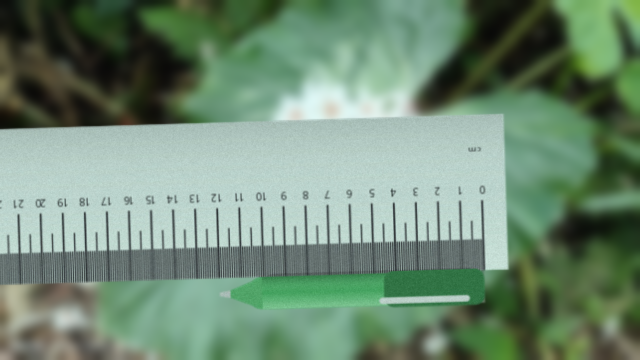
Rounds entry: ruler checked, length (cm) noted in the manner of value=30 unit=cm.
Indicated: value=12 unit=cm
